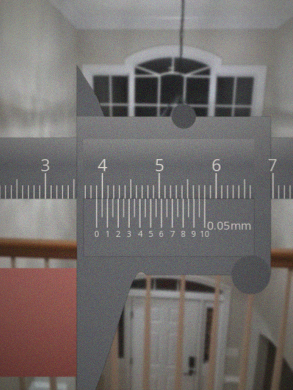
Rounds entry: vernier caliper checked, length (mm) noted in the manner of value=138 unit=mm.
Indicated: value=39.0 unit=mm
